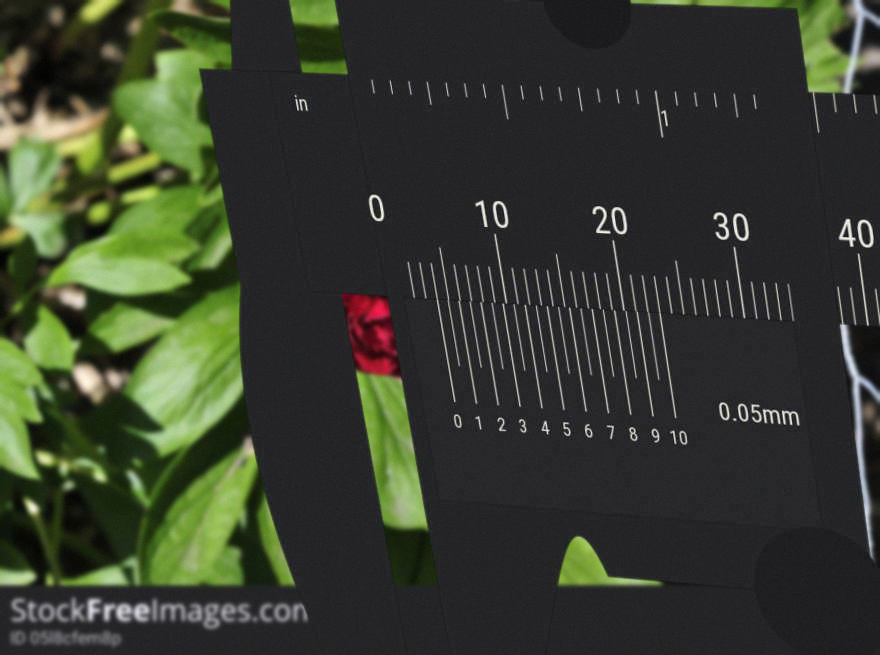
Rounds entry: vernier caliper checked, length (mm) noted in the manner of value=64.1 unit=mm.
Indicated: value=4.0 unit=mm
